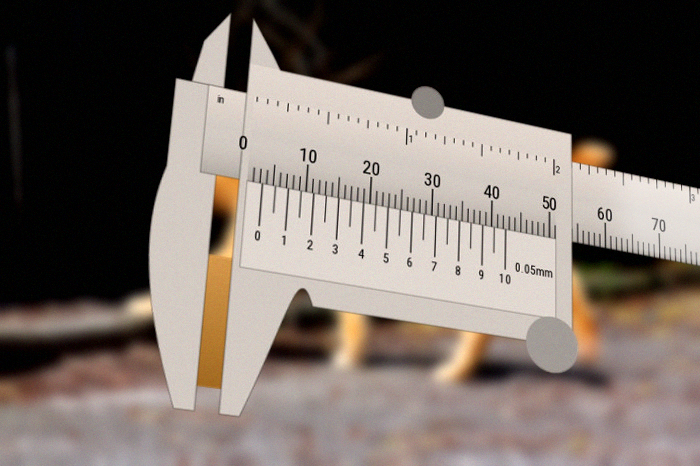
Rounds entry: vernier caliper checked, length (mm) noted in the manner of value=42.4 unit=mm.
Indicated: value=3.4 unit=mm
